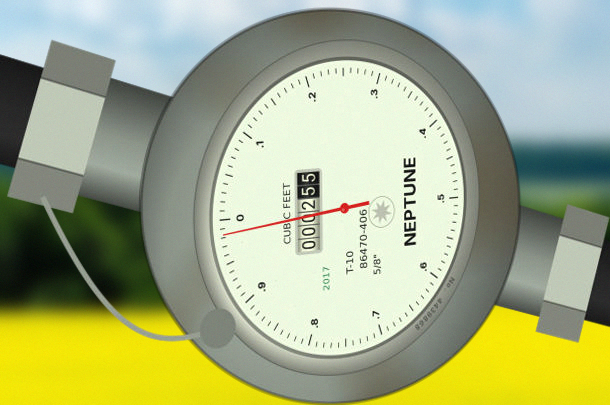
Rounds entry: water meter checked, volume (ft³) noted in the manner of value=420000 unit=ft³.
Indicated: value=254.98 unit=ft³
